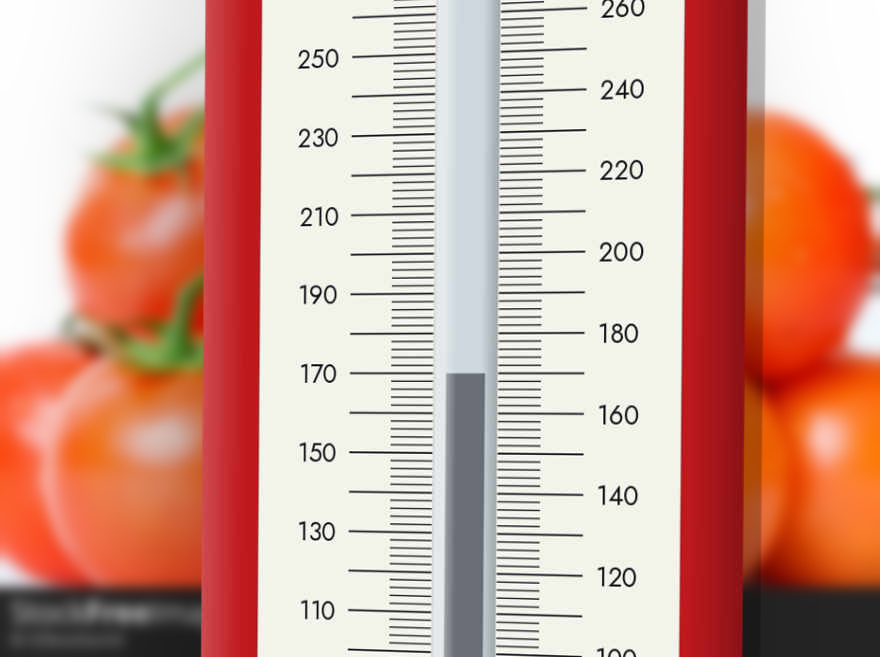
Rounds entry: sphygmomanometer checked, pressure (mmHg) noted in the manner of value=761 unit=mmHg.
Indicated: value=170 unit=mmHg
